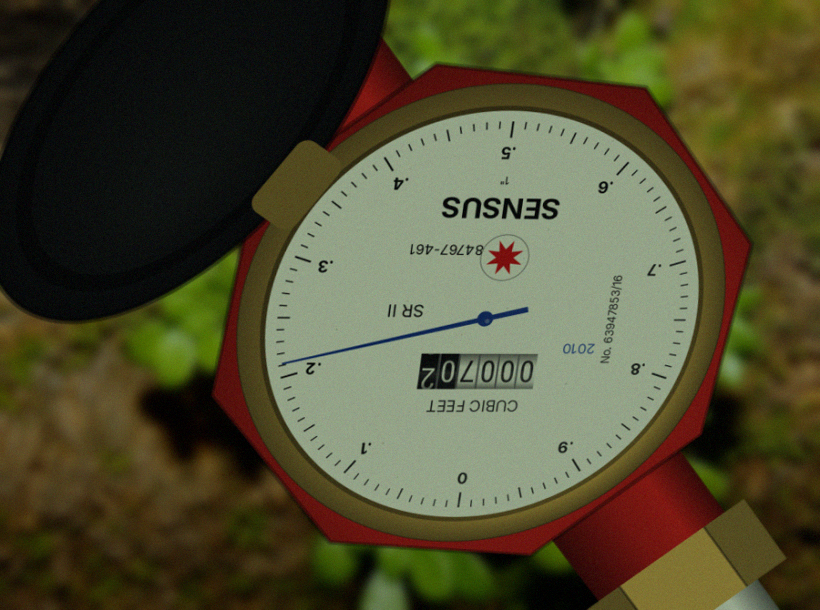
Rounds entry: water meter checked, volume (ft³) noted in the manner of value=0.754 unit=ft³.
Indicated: value=702.21 unit=ft³
